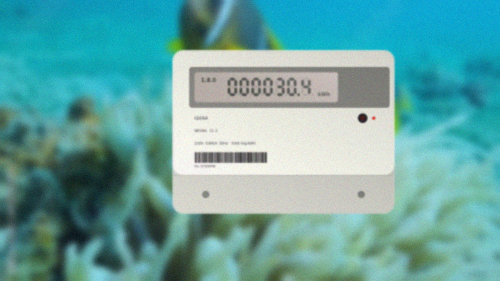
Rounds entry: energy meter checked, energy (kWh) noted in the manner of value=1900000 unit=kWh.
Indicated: value=30.4 unit=kWh
